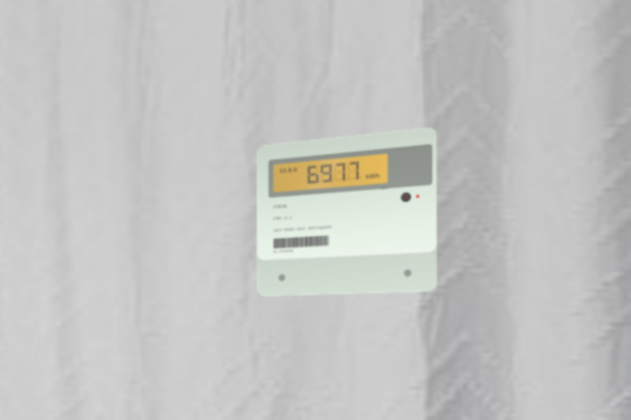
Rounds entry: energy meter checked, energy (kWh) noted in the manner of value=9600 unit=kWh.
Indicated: value=6977 unit=kWh
